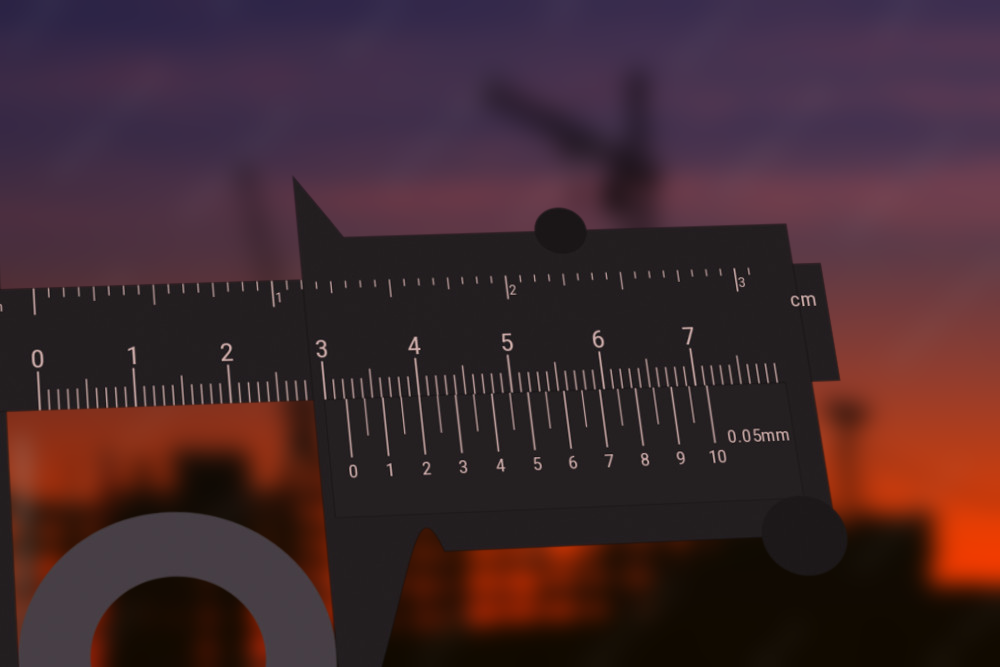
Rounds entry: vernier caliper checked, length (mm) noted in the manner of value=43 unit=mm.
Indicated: value=32.2 unit=mm
